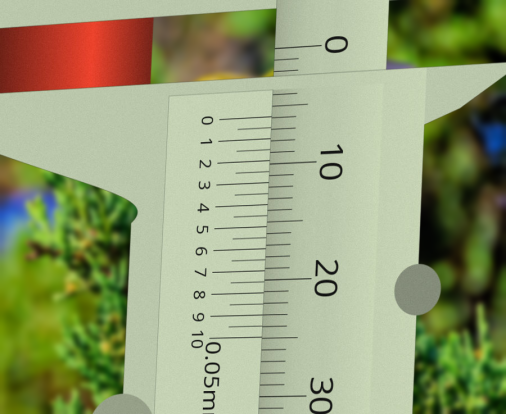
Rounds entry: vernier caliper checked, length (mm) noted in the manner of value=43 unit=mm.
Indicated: value=5.9 unit=mm
